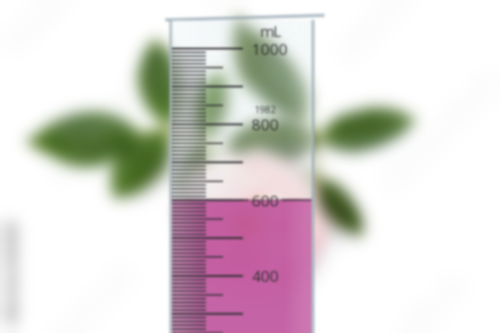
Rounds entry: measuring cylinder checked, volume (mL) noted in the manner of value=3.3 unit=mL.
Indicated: value=600 unit=mL
